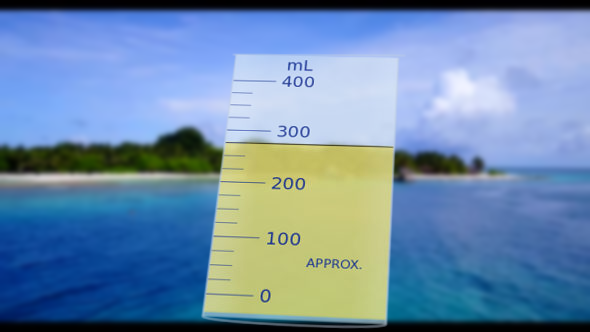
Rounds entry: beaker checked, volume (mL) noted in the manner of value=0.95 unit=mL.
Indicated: value=275 unit=mL
